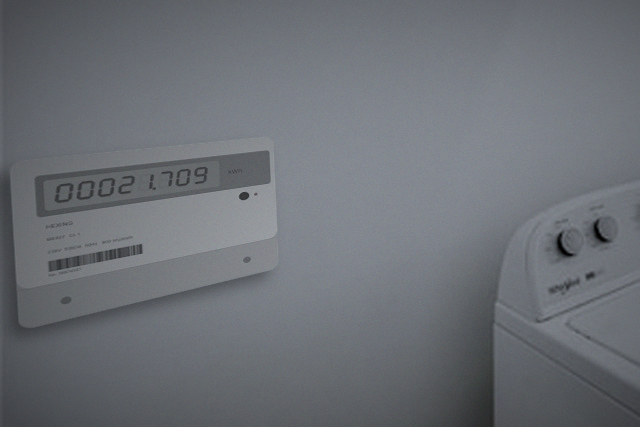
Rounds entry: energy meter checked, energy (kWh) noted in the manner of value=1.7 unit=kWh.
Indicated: value=21.709 unit=kWh
